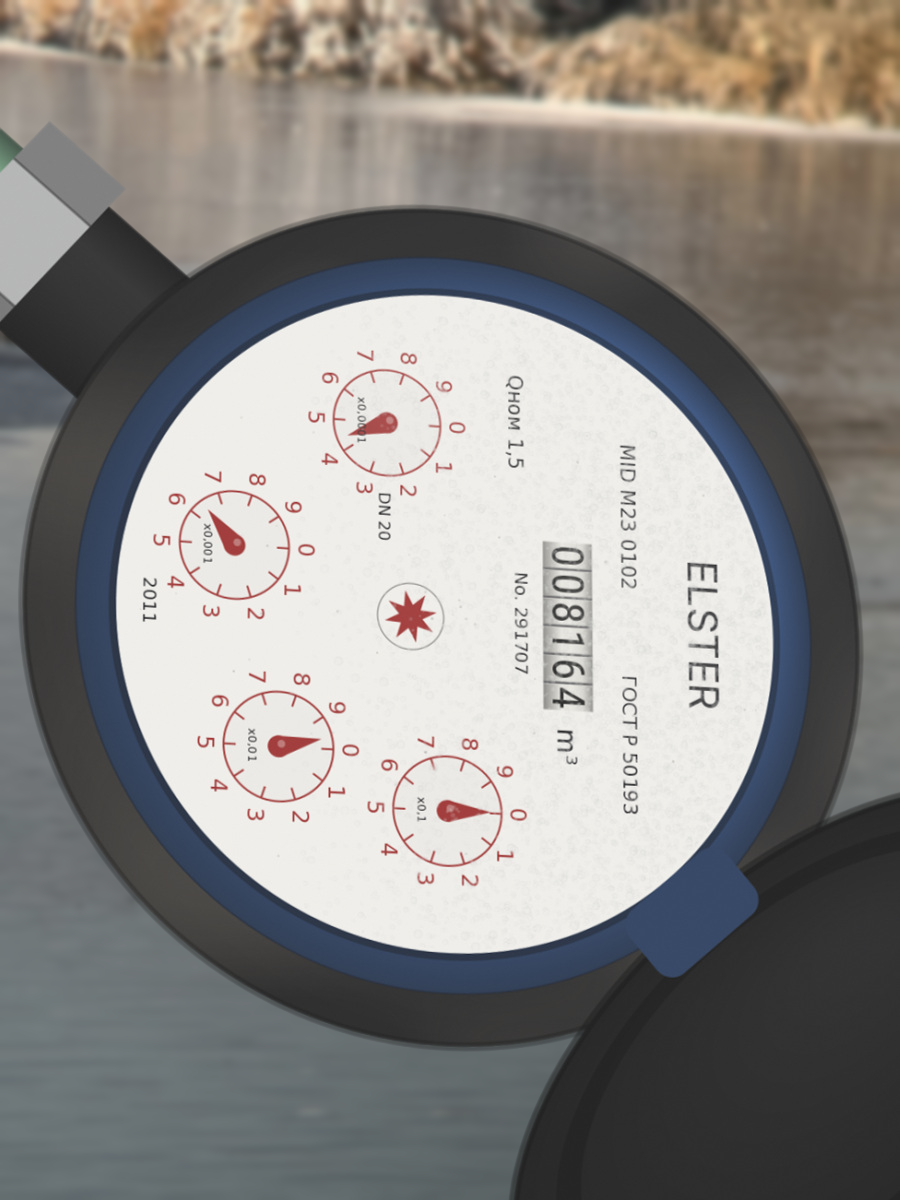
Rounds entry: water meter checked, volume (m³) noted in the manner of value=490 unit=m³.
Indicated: value=8163.9964 unit=m³
